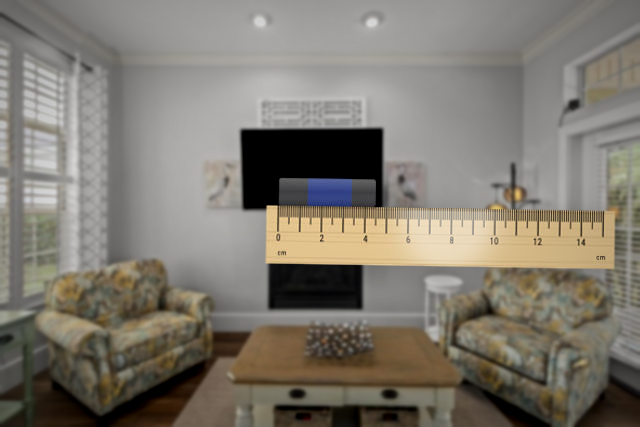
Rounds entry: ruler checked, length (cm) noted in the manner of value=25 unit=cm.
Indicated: value=4.5 unit=cm
